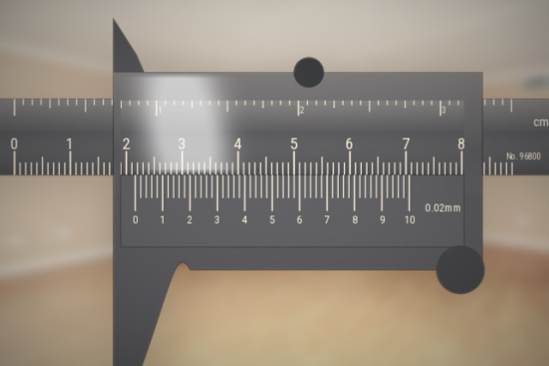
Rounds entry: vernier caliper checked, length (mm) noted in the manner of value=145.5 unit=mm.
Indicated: value=21.6 unit=mm
